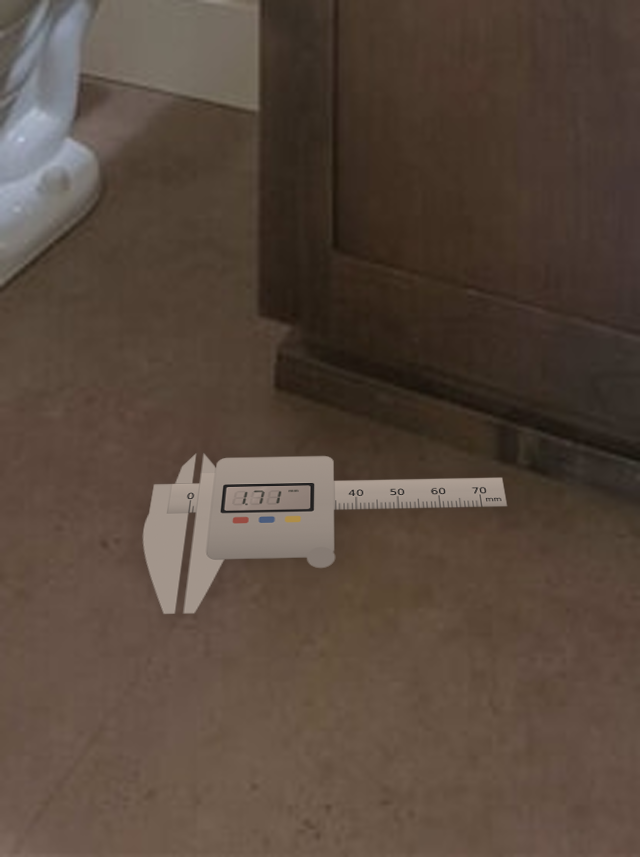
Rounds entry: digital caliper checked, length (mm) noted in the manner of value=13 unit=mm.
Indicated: value=1.71 unit=mm
